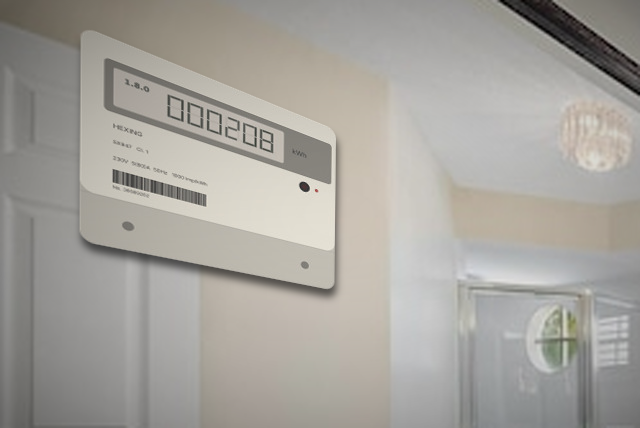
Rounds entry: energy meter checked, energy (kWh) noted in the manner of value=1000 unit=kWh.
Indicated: value=208 unit=kWh
